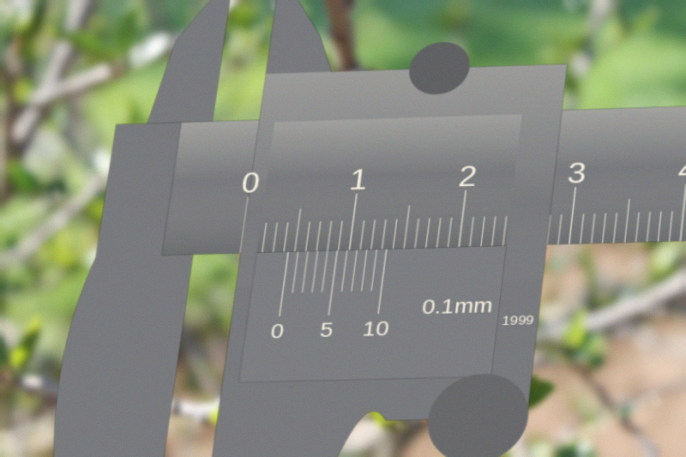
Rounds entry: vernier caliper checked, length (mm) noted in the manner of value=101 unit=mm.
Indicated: value=4.4 unit=mm
